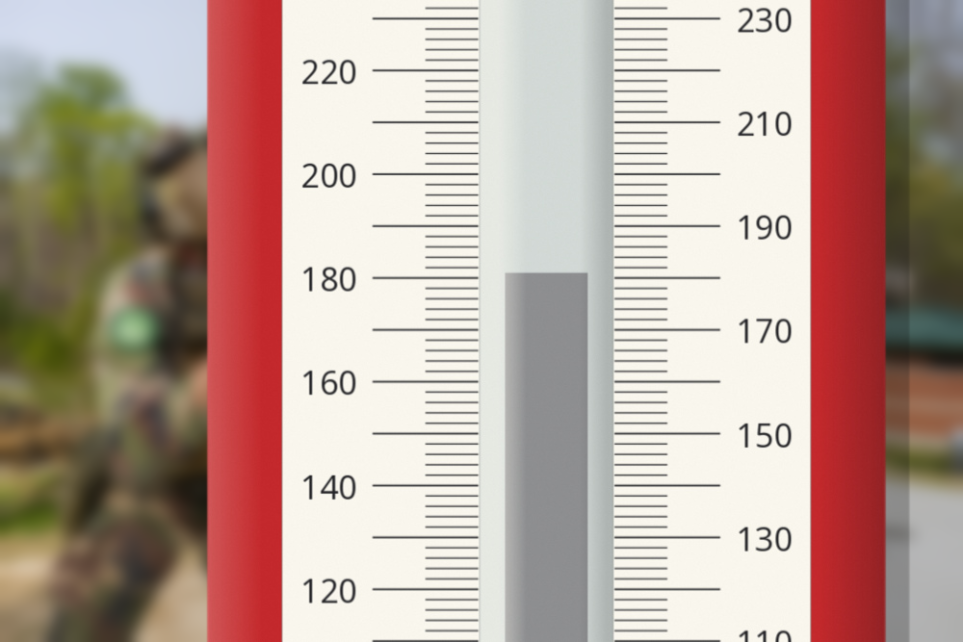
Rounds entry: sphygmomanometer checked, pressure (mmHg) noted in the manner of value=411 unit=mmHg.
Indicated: value=181 unit=mmHg
